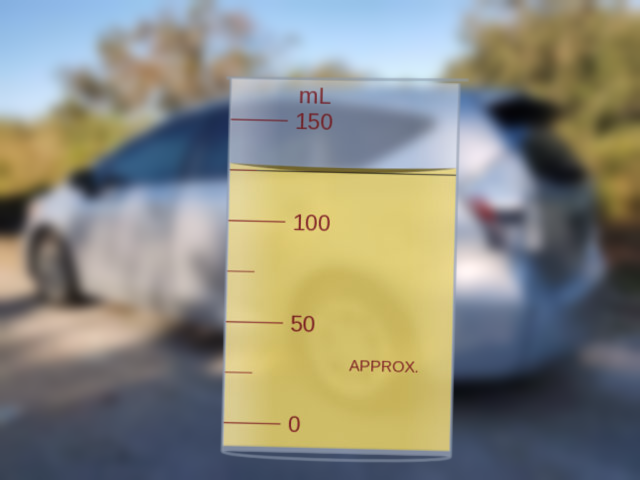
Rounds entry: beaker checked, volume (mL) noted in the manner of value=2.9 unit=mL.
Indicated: value=125 unit=mL
